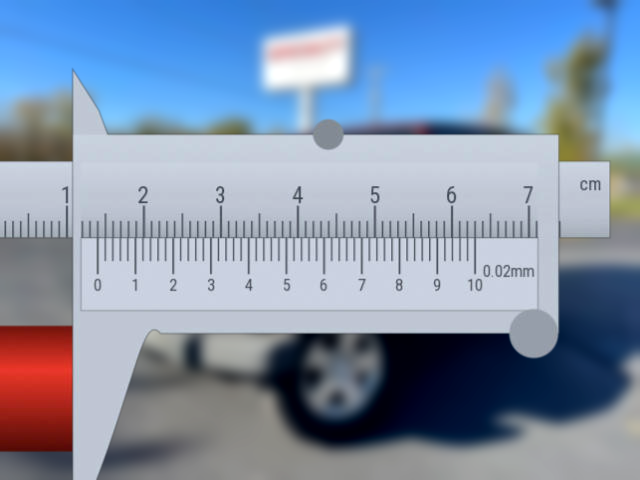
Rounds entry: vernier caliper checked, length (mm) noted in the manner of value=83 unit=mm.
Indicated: value=14.0 unit=mm
